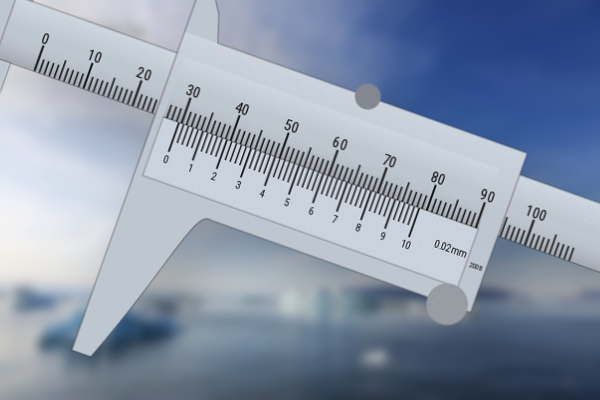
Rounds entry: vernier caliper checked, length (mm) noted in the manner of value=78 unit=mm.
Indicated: value=29.5 unit=mm
